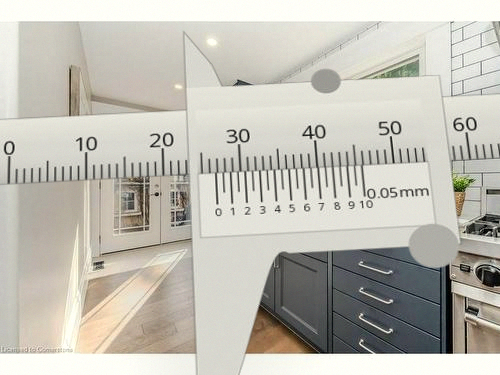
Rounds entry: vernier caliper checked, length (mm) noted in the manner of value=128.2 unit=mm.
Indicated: value=26.8 unit=mm
